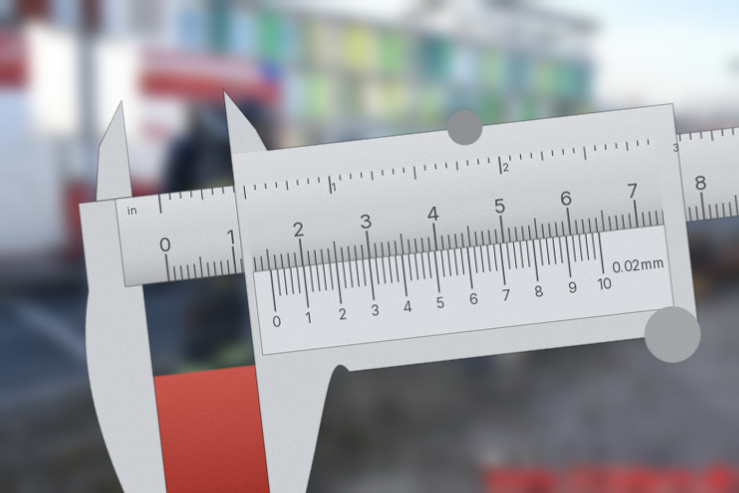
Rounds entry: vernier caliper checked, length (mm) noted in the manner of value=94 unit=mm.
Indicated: value=15.2 unit=mm
